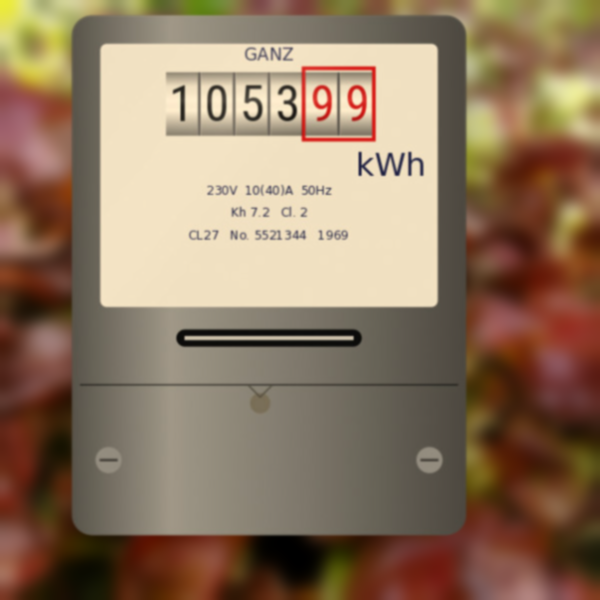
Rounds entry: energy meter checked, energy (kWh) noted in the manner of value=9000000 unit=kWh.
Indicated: value=1053.99 unit=kWh
